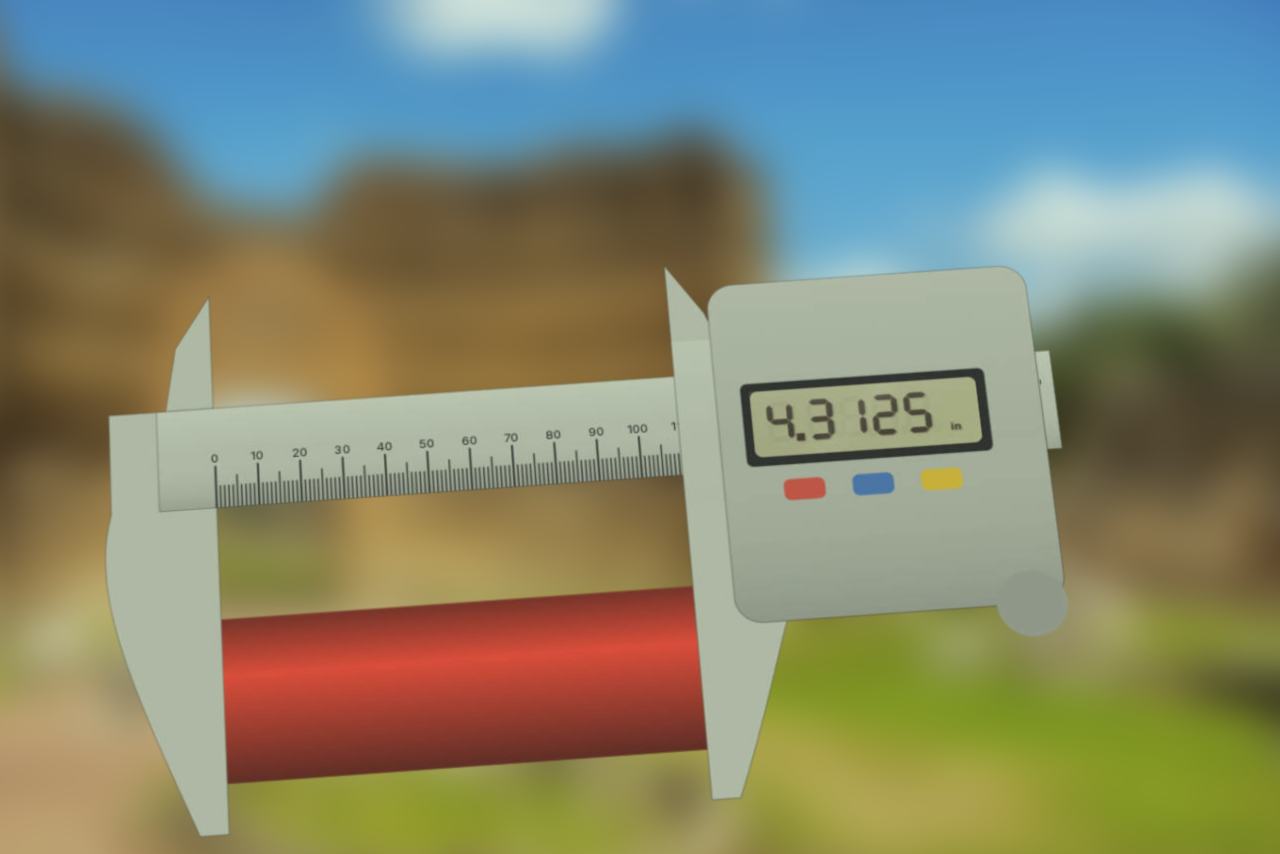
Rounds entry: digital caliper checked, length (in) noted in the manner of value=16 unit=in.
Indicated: value=4.3125 unit=in
